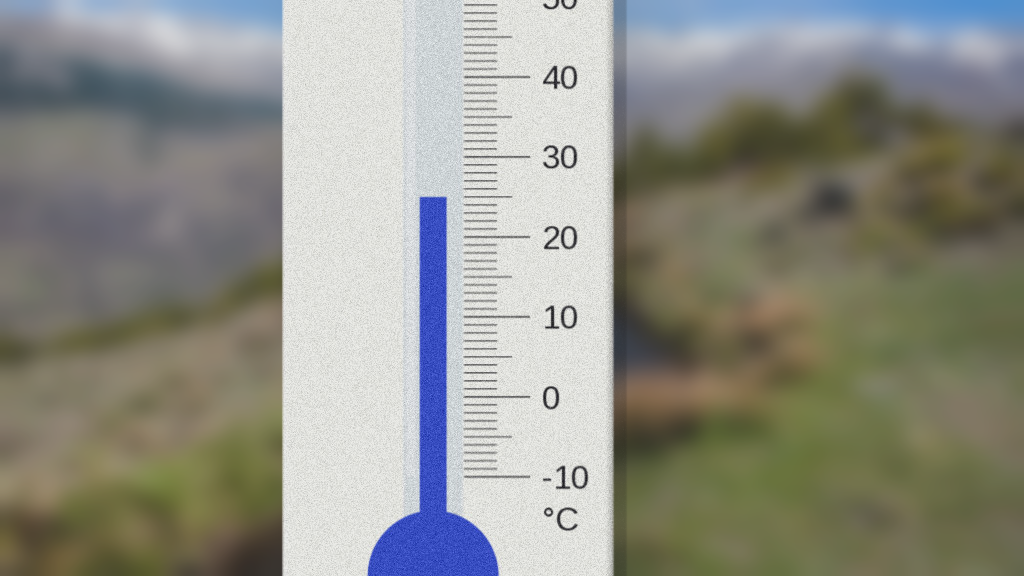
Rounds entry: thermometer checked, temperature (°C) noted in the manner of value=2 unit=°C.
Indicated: value=25 unit=°C
